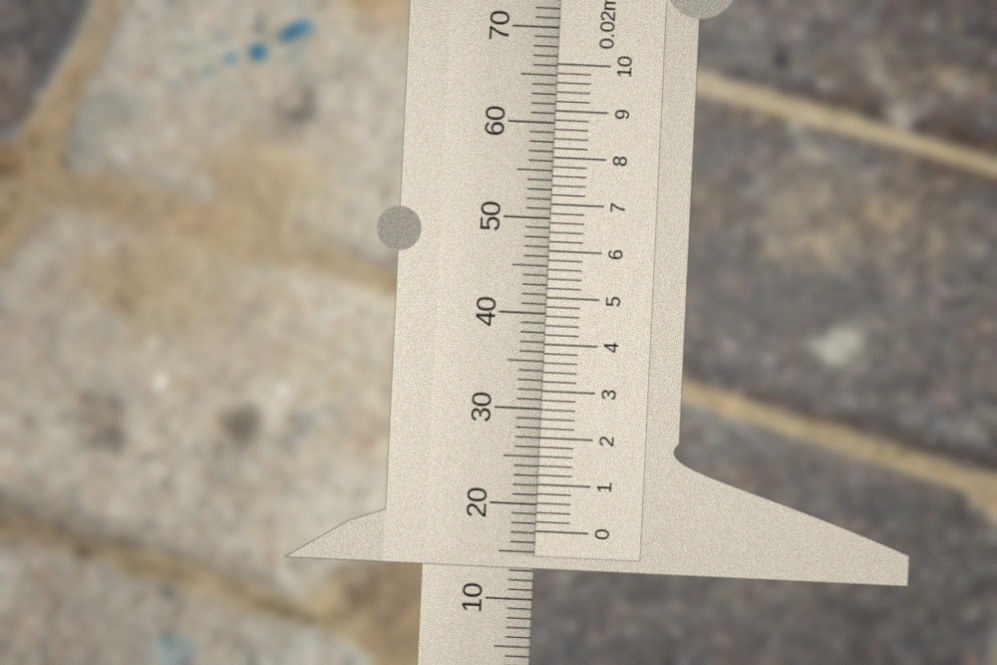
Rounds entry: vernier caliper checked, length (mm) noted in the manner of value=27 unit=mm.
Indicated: value=17.2 unit=mm
